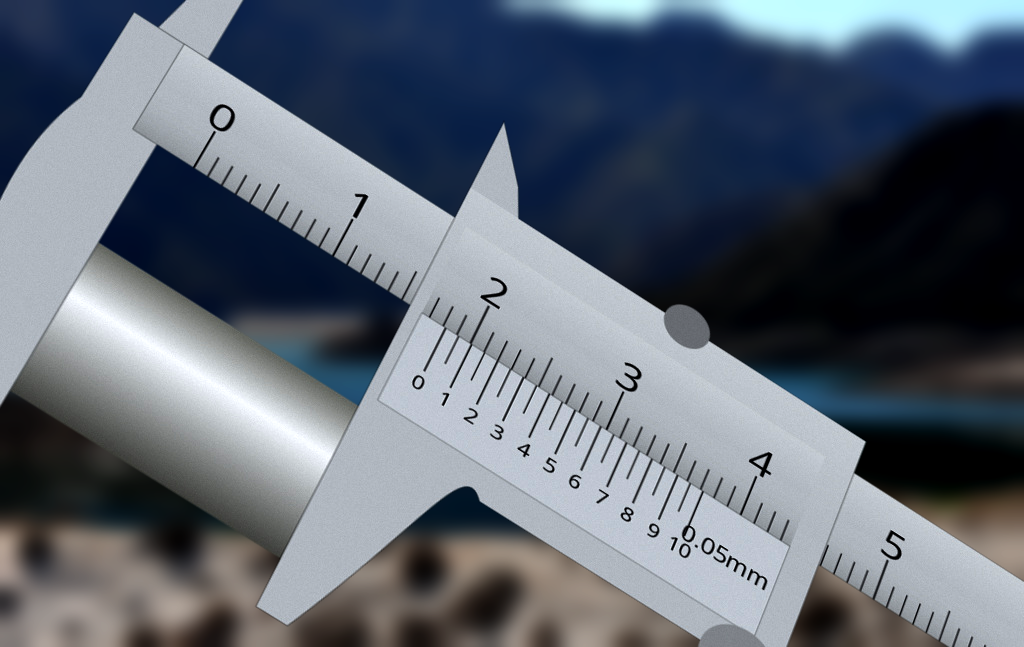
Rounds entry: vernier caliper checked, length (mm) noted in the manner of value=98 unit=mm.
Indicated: value=18.2 unit=mm
